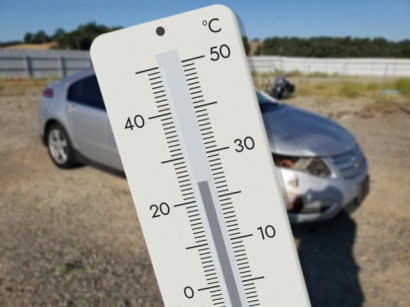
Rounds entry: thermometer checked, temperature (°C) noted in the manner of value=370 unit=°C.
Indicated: value=24 unit=°C
